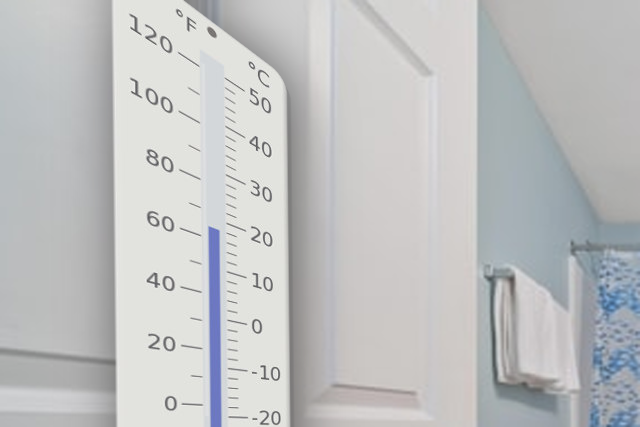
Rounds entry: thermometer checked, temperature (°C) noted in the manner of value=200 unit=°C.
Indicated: value=18 unit=°C
